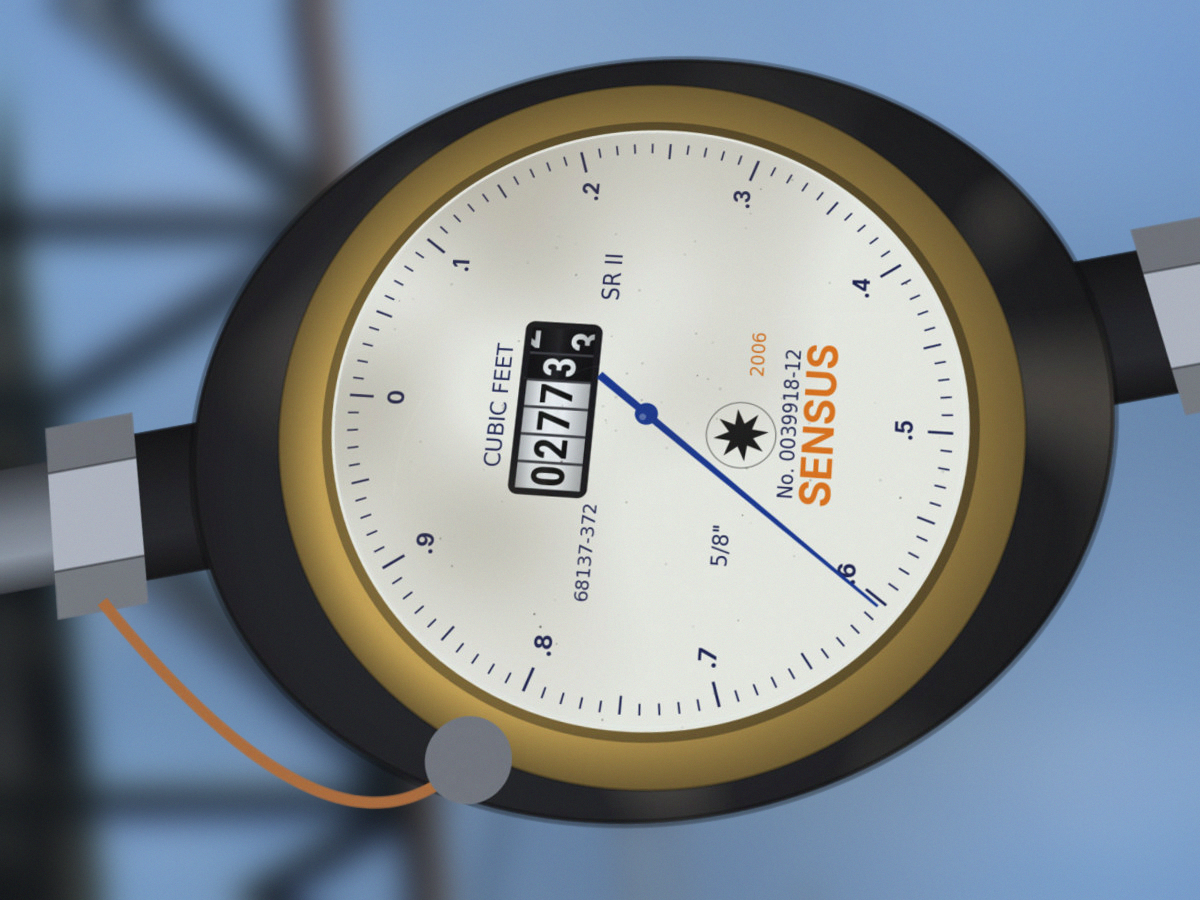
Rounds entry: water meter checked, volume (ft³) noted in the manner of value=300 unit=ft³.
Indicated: value=27732.60 unit=ft³
